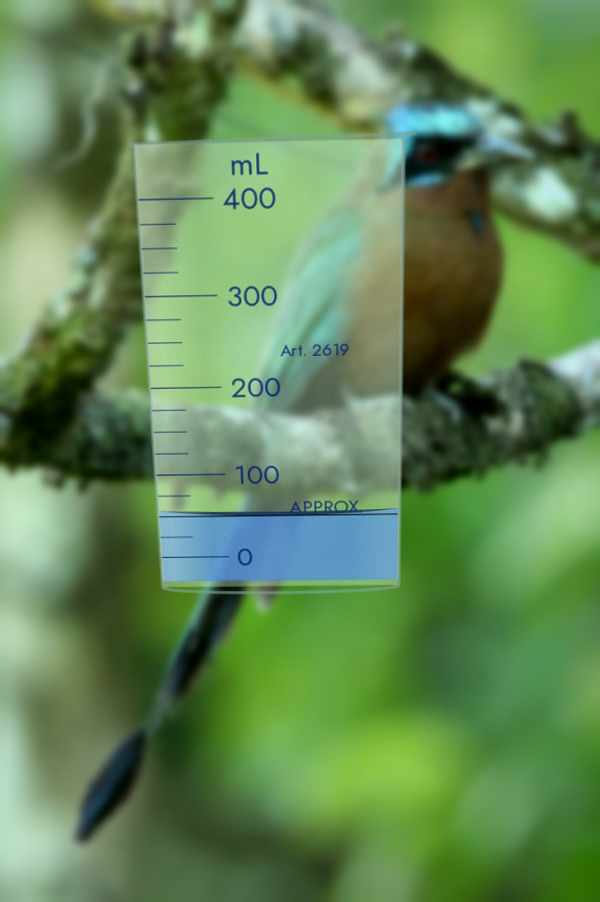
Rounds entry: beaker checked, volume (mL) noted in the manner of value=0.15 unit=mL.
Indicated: value=50 unit=mL
